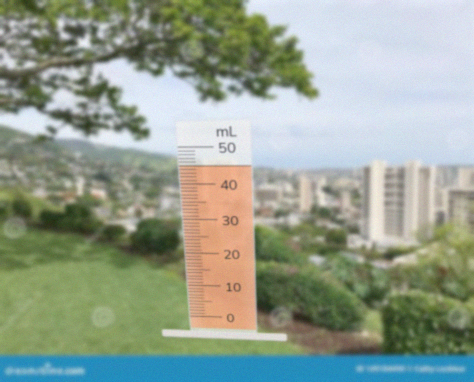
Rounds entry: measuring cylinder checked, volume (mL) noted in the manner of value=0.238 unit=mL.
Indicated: value=45 unit=mL
